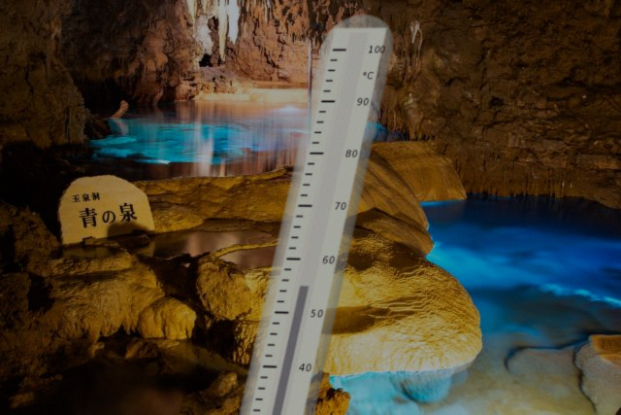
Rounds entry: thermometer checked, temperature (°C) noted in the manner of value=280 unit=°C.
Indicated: value=55 unit=°C
